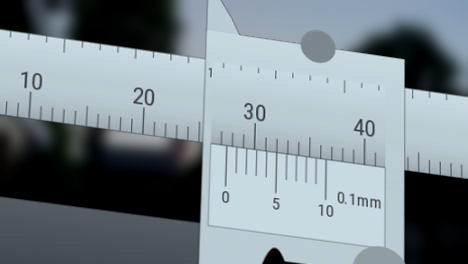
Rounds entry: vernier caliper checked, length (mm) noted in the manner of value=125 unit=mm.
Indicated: value=27.5 unit=mm
